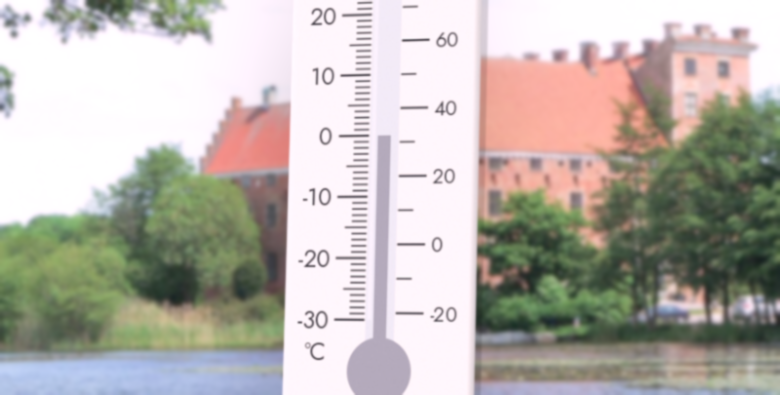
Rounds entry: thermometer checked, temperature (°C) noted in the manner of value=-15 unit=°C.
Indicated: value=0 unit=°C
